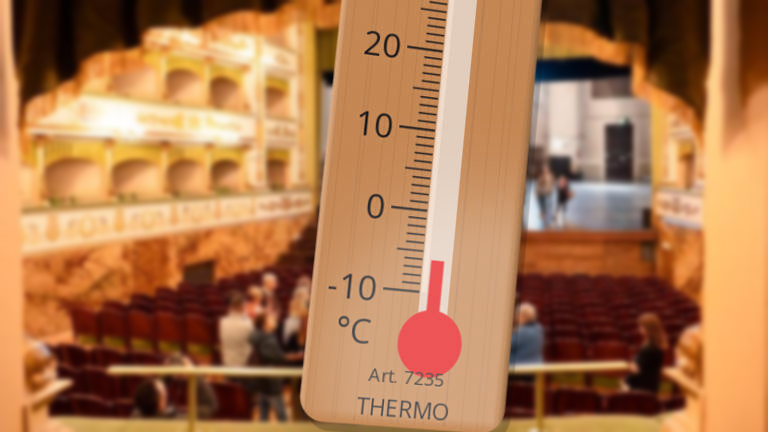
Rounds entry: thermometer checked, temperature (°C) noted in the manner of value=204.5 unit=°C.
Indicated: value=-6 unit=°C
